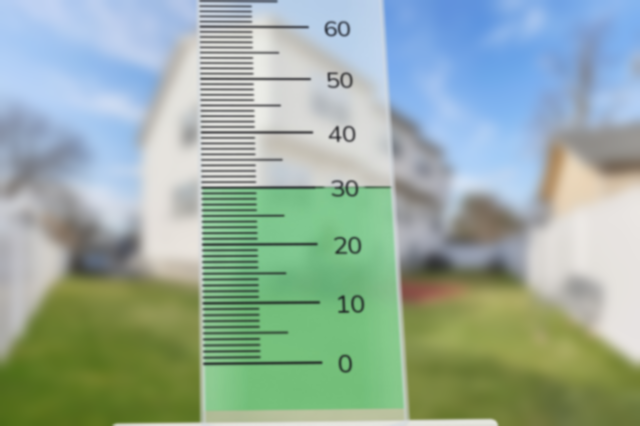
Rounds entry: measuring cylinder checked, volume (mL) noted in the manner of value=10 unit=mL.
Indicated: value=30 unit=mL
